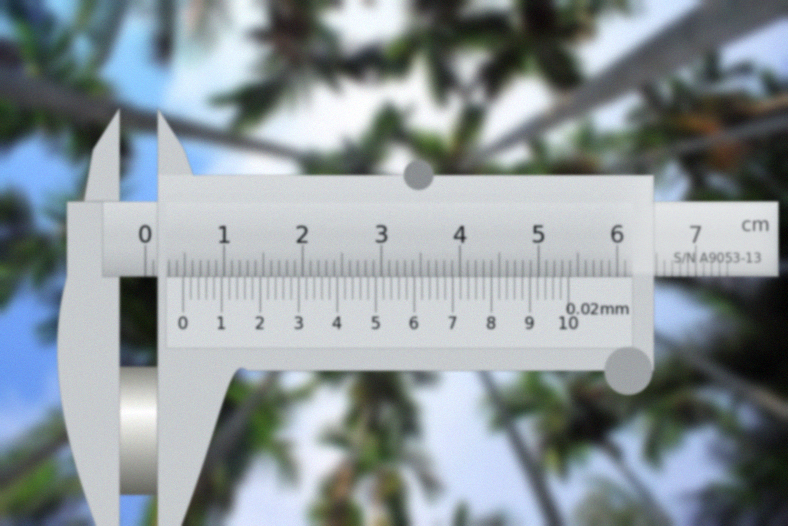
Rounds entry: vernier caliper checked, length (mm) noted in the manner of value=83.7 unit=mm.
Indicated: value=4.8 unit=mm
